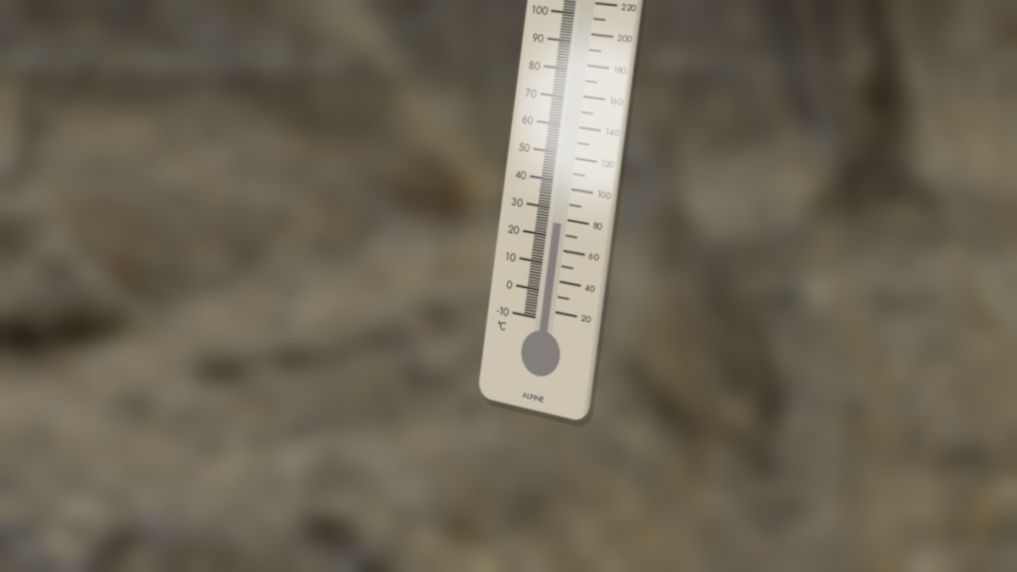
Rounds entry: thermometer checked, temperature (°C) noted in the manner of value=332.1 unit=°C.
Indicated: value=25 unit=°C
